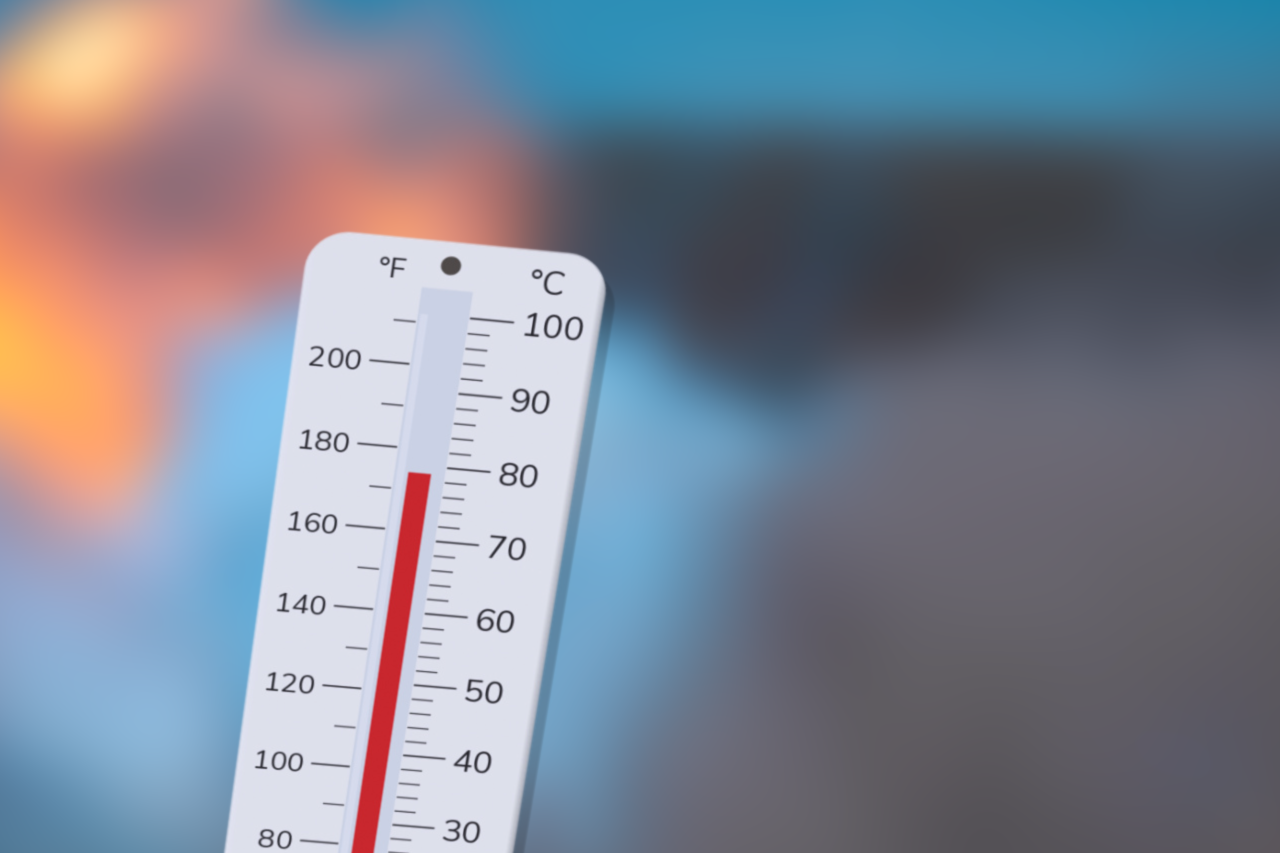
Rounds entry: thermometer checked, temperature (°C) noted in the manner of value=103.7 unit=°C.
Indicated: value=79 unit=°C
